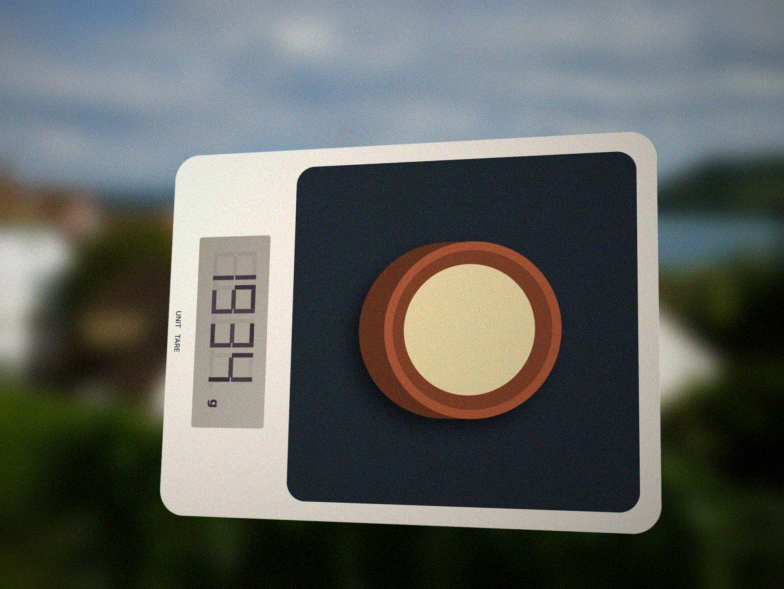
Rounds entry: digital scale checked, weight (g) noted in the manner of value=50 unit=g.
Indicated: value=1934 unit=g
